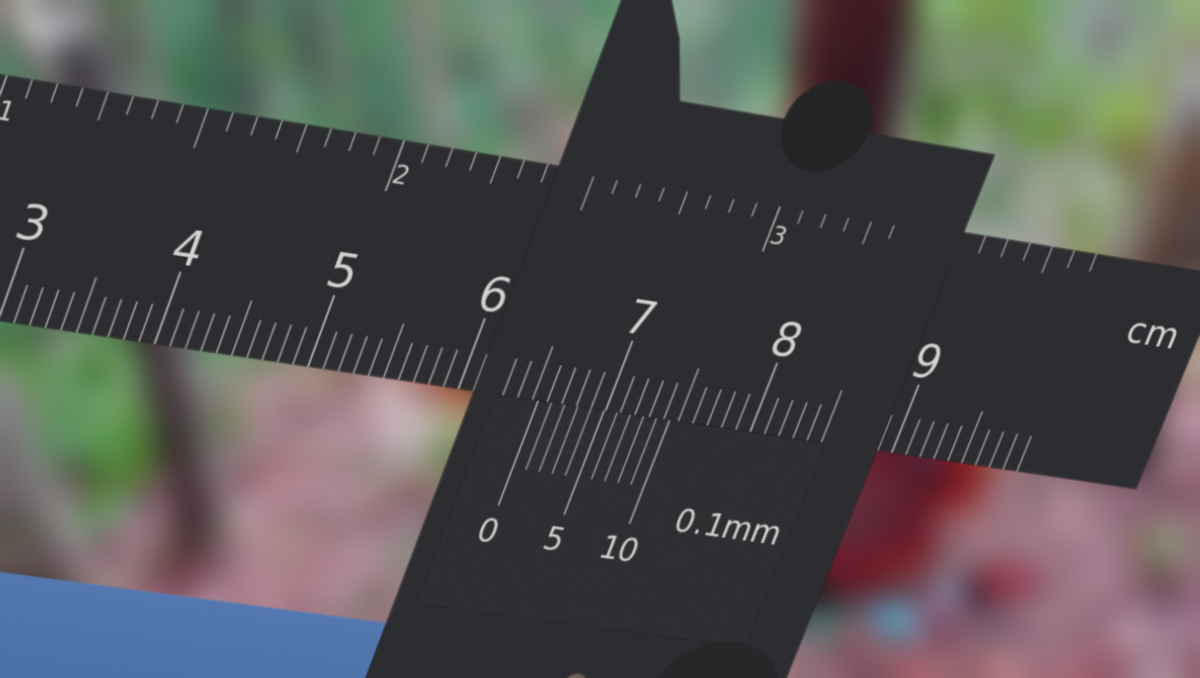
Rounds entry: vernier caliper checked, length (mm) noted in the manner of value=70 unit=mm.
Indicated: value=65.4 unit=mm
